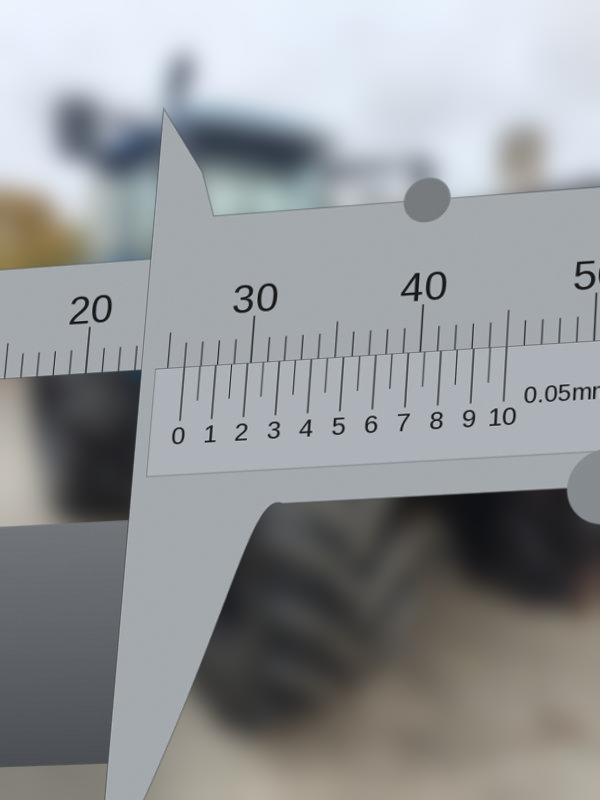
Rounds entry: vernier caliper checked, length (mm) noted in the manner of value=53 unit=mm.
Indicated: value=26.0 unit=mm
